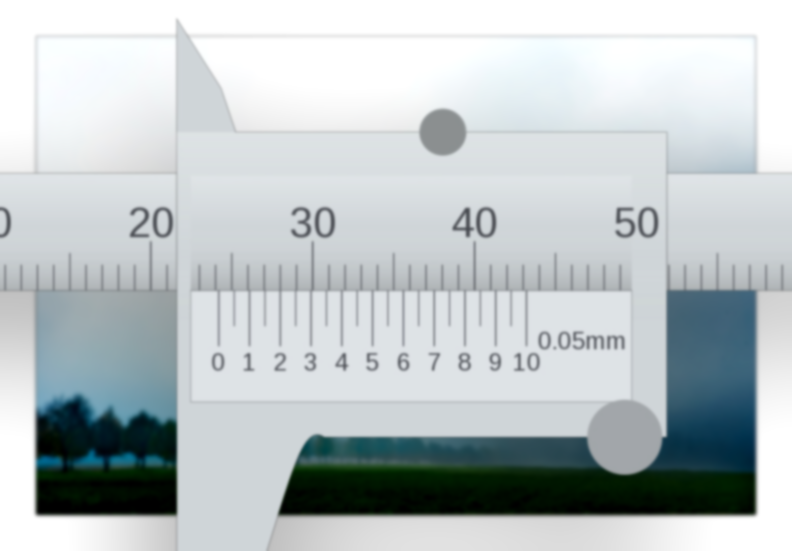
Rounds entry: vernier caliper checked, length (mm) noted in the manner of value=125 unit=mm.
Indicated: value=24.2 unit=mm
